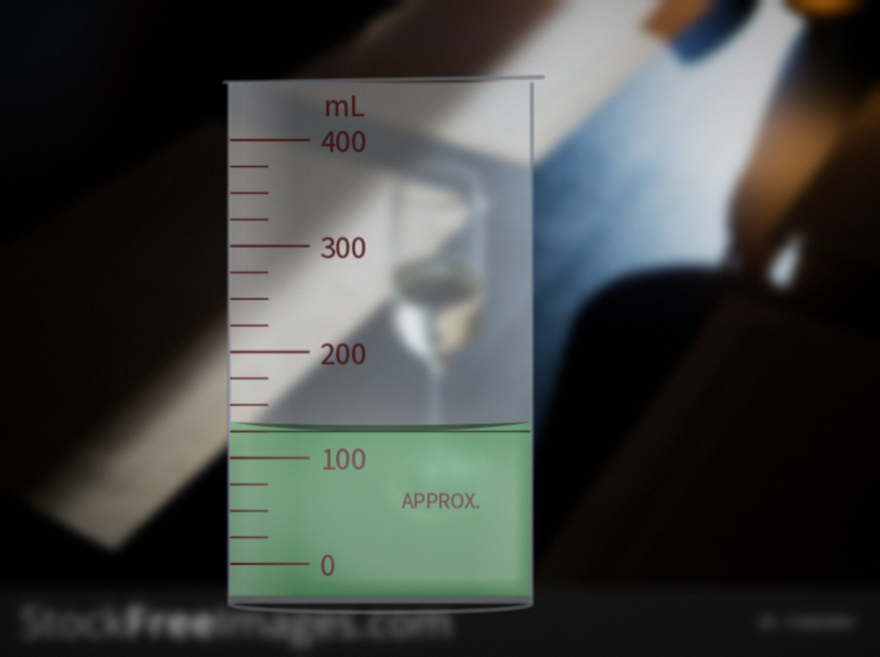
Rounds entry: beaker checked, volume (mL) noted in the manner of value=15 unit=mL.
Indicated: value=125 unit=mL
